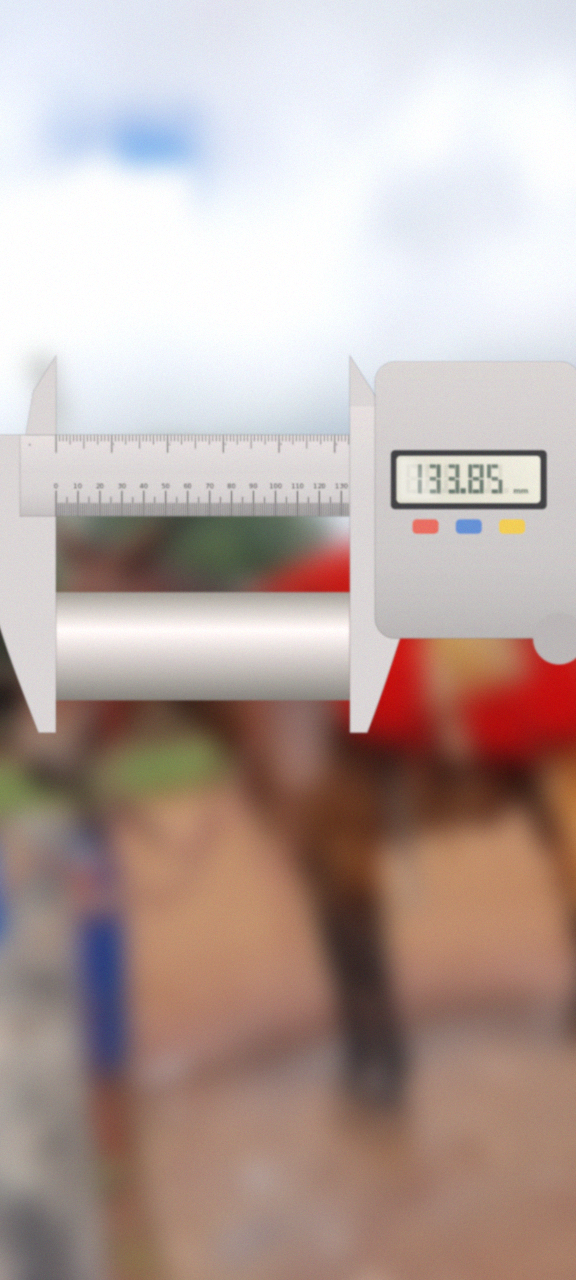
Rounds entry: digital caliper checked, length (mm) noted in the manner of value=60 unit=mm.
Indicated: value=133.85 unit=mm
